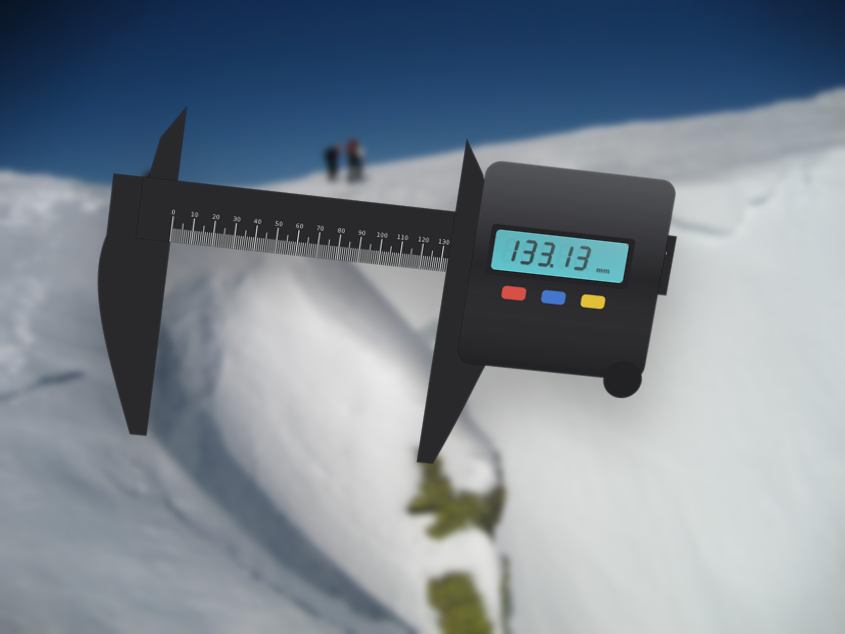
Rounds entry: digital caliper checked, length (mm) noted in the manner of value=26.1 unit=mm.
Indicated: value=133.13 unit=mm
